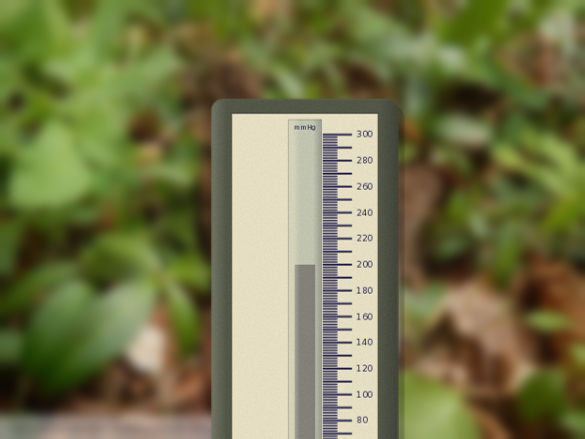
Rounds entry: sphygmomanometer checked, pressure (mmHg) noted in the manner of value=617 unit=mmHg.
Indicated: value=200 unit=mmHg
